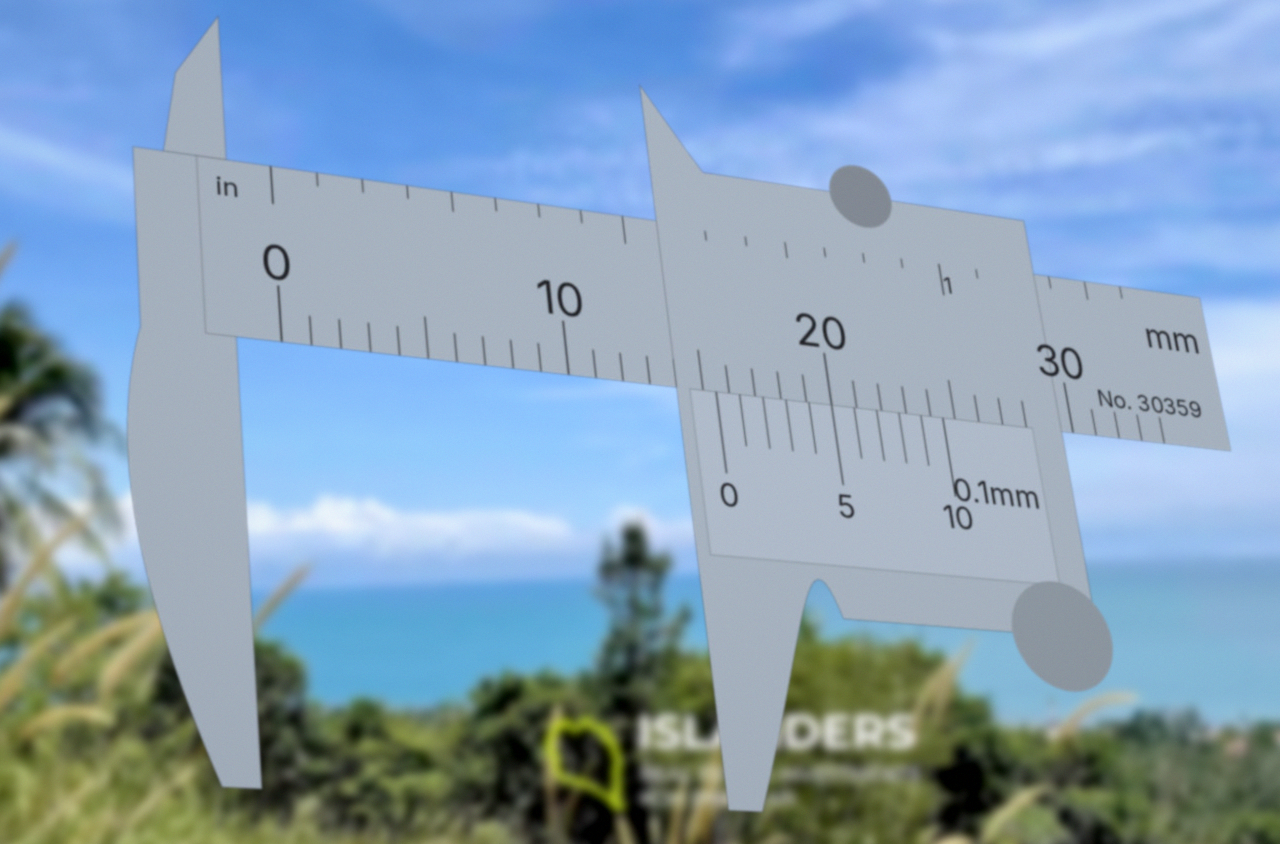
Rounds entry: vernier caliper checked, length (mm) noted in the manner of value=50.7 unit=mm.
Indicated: value=15.5 unit=mm
